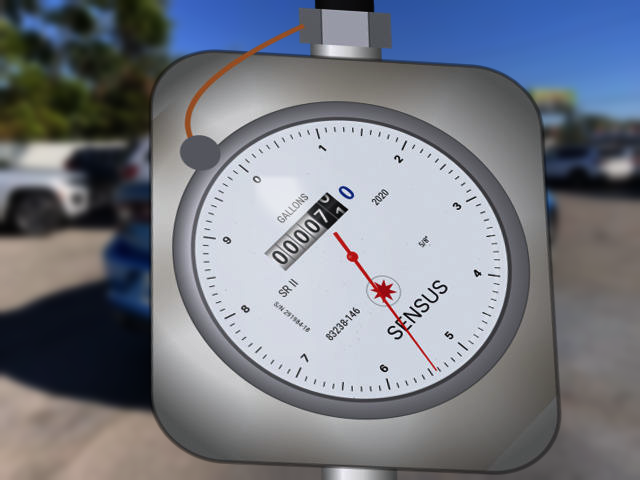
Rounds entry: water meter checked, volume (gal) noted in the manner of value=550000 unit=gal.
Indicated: value=705.4 unit=gal
